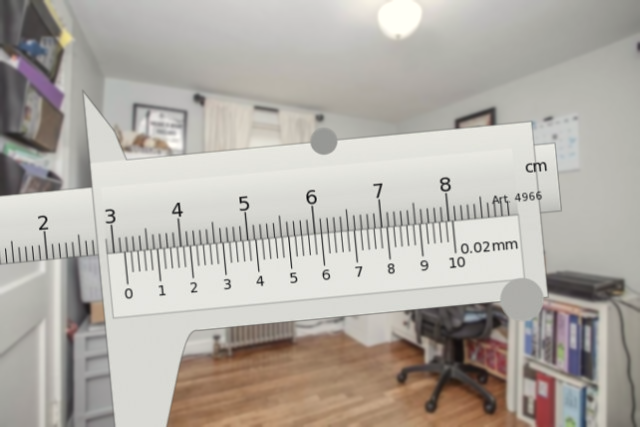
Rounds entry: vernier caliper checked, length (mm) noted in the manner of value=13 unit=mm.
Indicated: value=31.6 unit=mm
